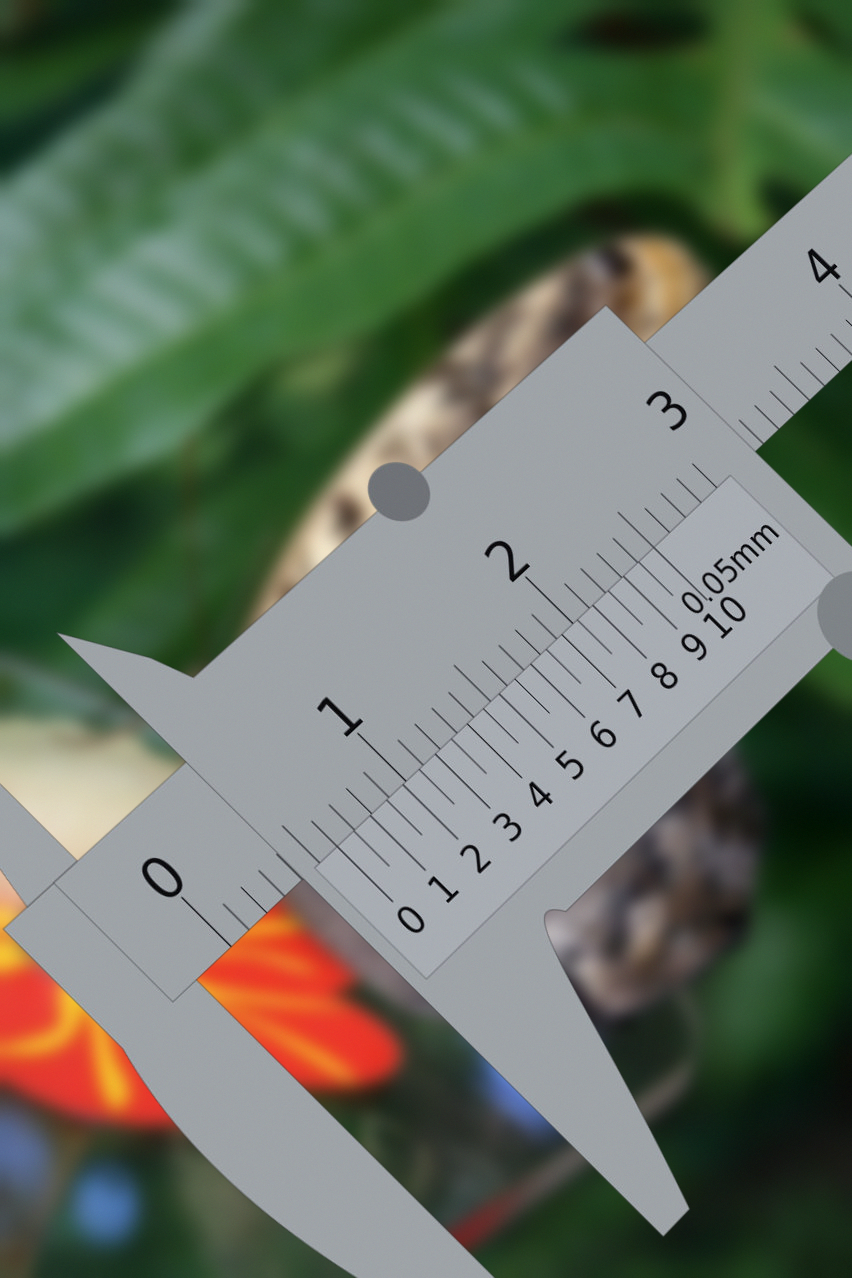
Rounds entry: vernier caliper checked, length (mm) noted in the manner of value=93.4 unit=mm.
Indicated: value=6.0 unit=mm
